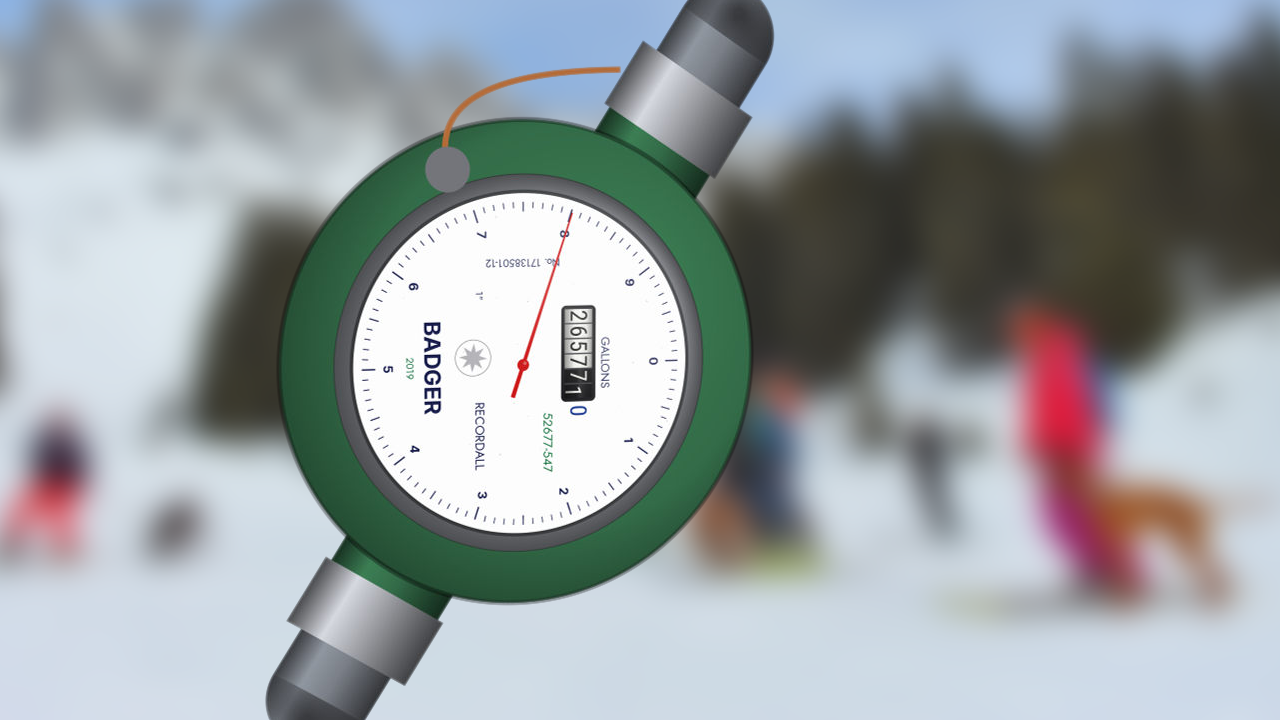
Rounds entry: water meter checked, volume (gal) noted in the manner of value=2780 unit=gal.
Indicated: value=2657708.0 unit=gal
